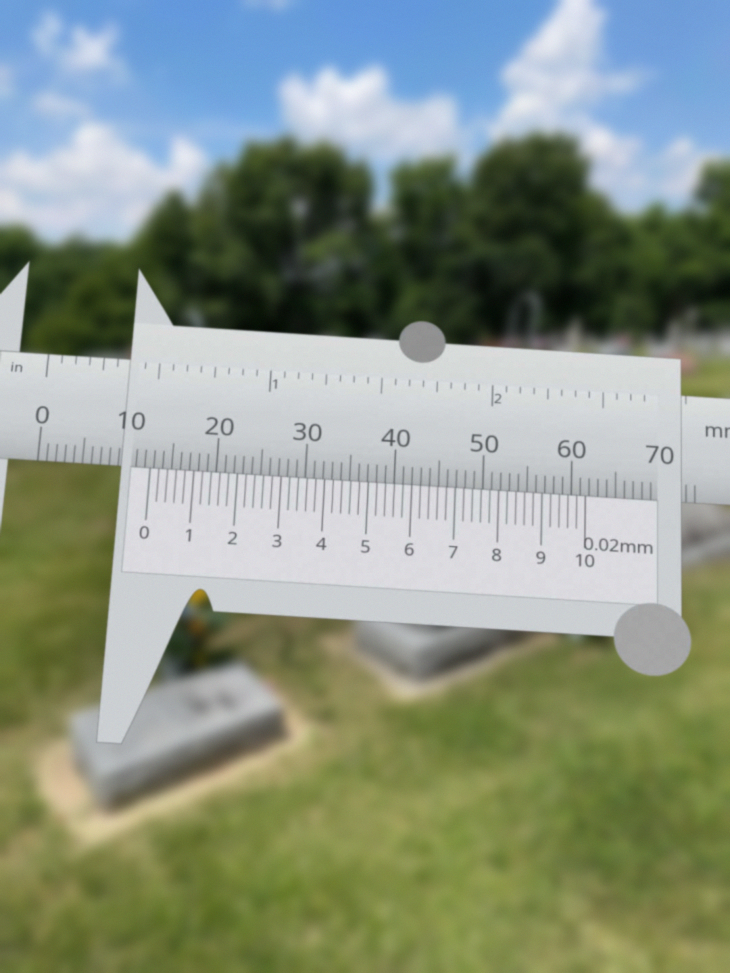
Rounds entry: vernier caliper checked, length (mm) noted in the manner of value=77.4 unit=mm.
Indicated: value=12.6 unit=mm
